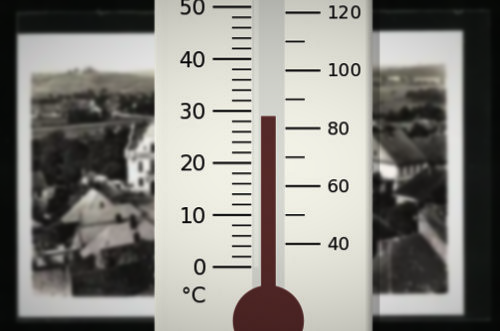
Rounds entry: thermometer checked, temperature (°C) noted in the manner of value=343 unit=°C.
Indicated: value=29 unit=°C
